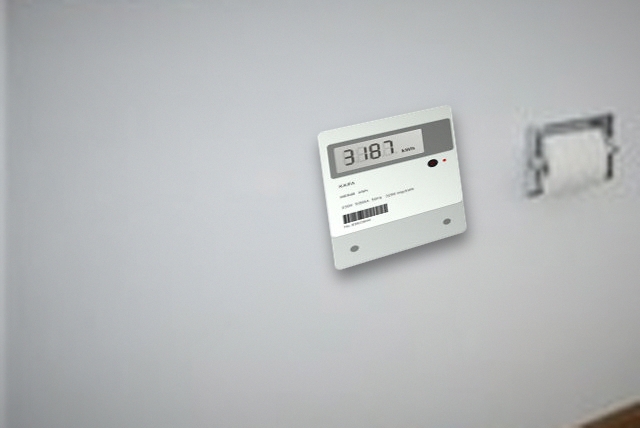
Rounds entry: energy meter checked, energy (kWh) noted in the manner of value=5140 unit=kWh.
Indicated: value=3187 unit=kWh
